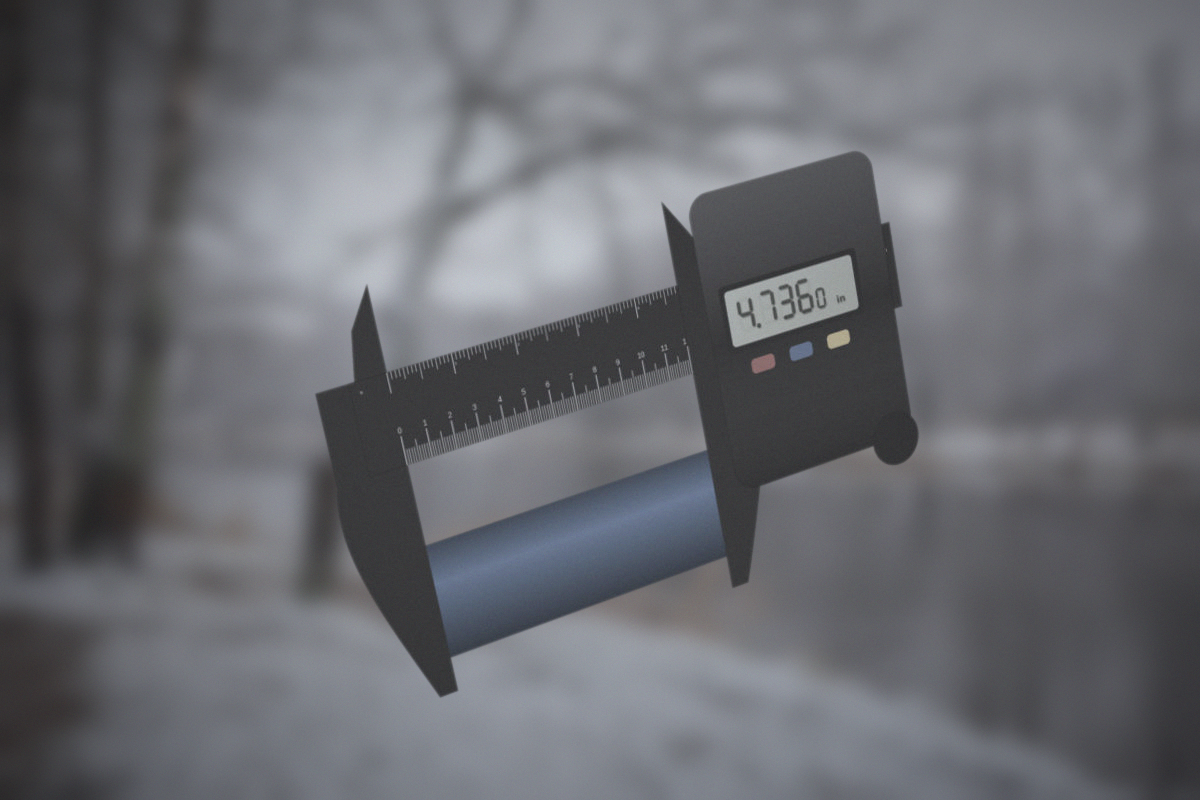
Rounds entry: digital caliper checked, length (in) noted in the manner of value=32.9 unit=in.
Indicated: value=4.7360 unit=in
